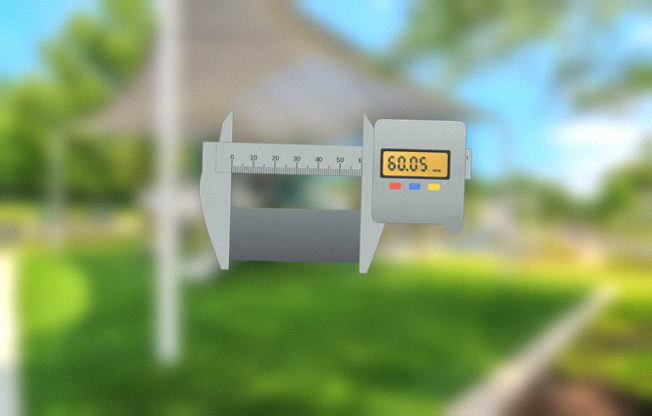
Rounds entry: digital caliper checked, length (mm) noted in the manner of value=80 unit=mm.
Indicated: value=60.05 unit=mm
